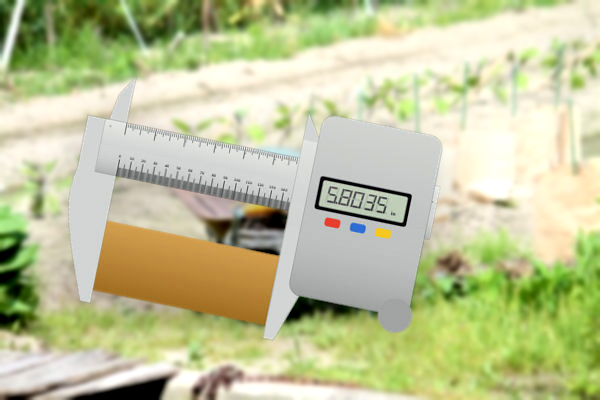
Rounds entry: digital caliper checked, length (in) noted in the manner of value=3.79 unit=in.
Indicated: value=5.8035 unit=in
